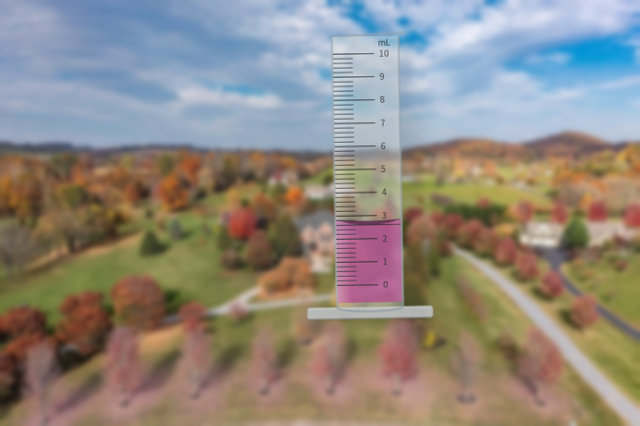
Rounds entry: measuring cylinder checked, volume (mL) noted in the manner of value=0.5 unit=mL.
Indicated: value=2.6 unit=mL
